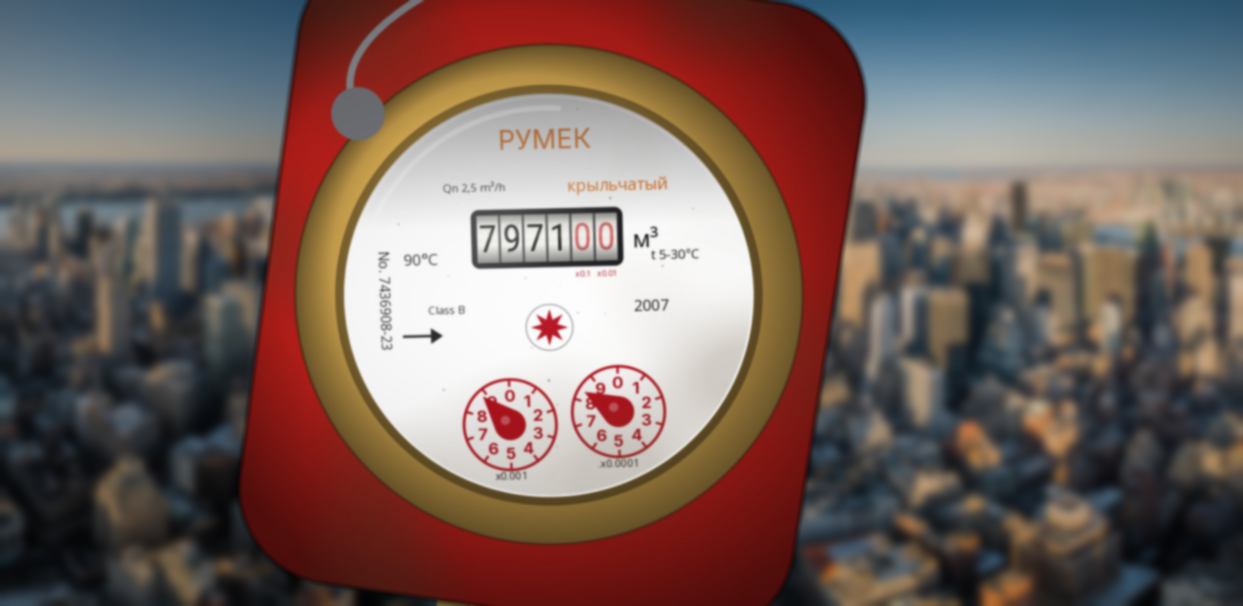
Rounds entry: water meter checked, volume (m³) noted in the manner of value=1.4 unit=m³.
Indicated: value=7971.0088 unit=m³
